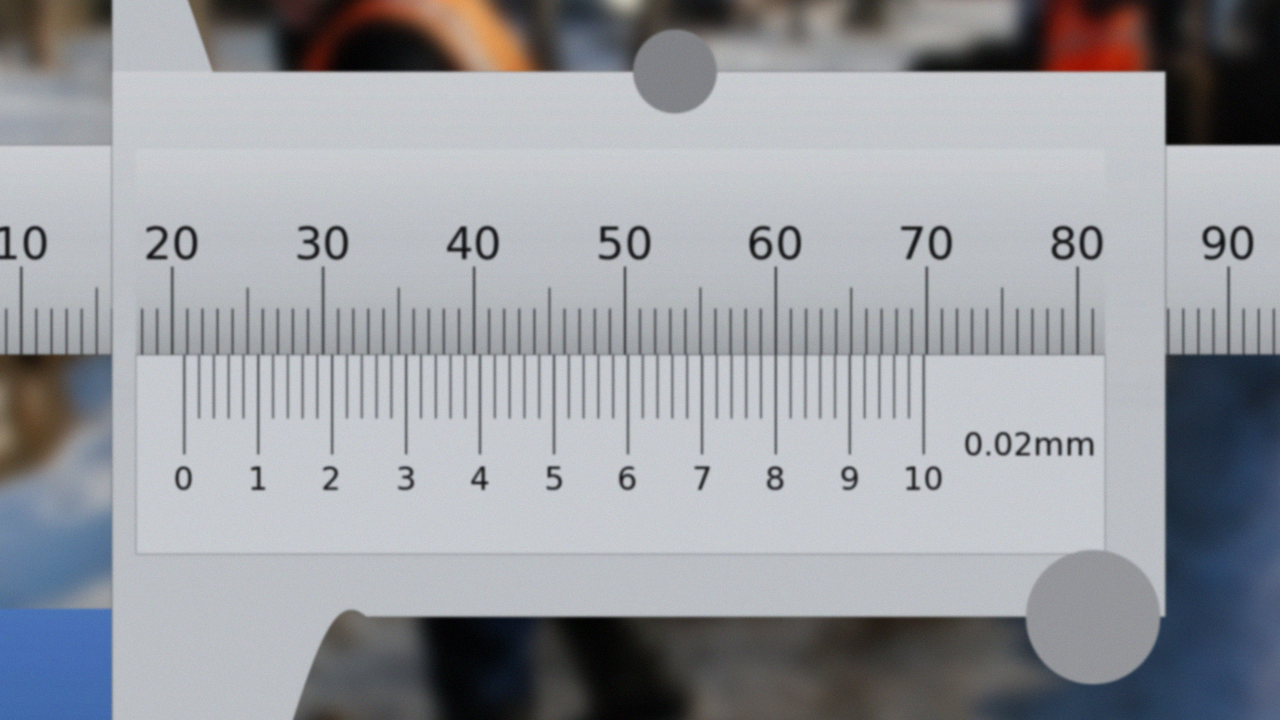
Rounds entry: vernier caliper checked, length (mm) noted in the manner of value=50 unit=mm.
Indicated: value=20.8 unit=mm
